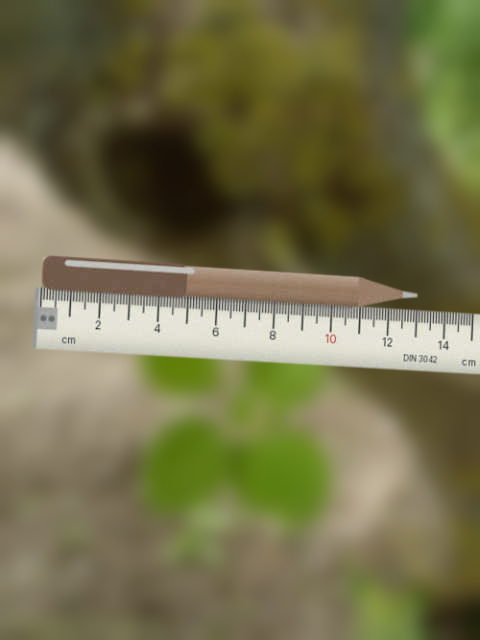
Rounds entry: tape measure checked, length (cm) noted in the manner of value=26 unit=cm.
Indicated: value=13 unit=cm
